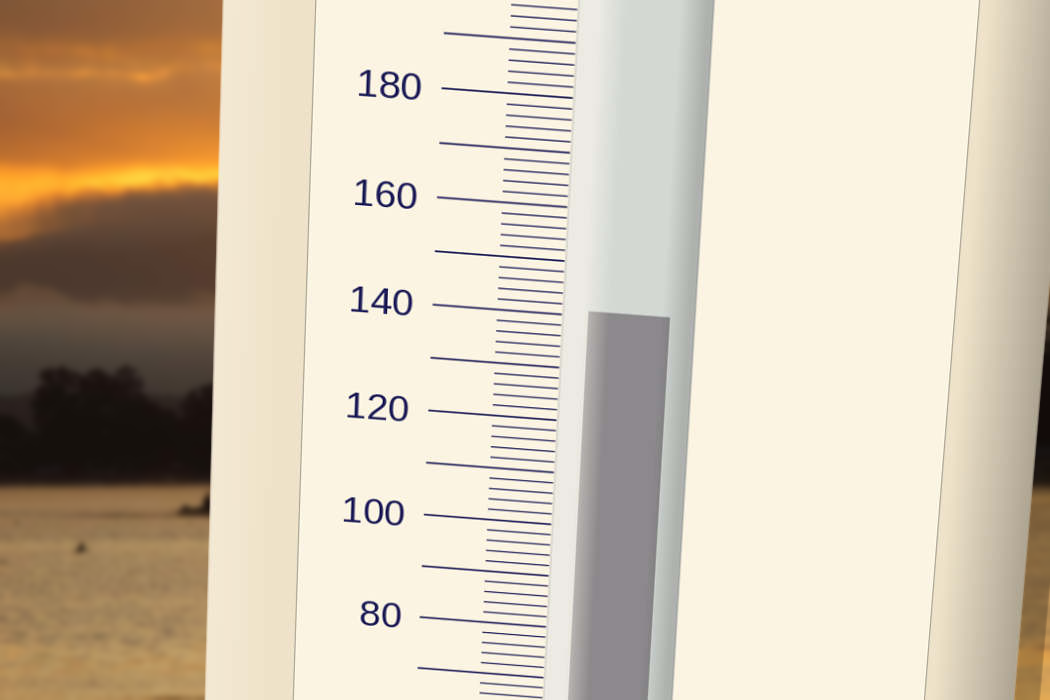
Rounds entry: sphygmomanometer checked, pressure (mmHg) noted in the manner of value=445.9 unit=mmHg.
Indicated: value=141 unit=mmHg
